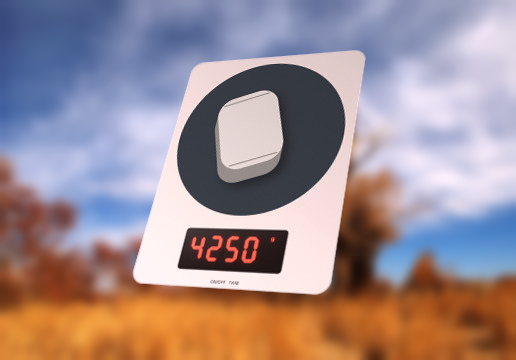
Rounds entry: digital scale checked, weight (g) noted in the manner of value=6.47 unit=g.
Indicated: value=4250 unit=g
